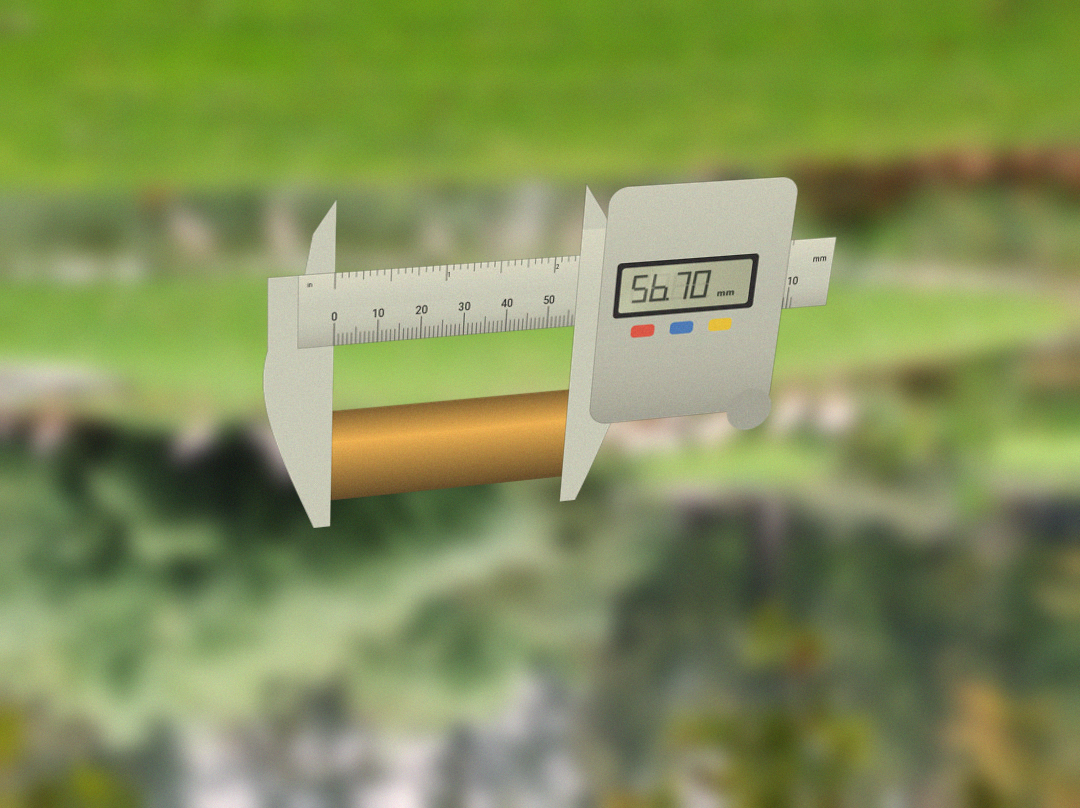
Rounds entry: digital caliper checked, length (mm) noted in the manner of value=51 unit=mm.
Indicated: value=56.70 unit=mm
